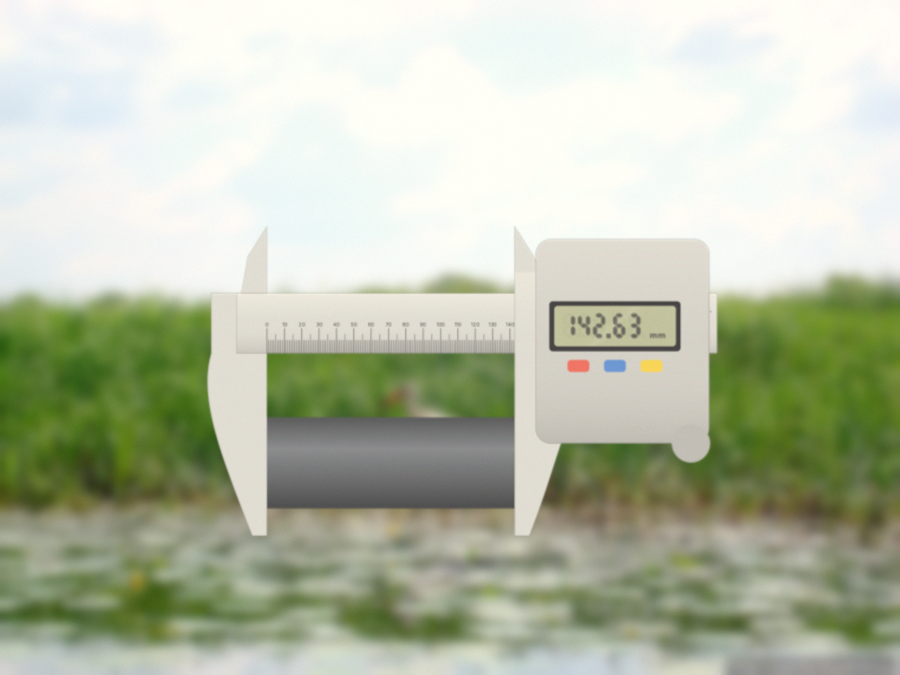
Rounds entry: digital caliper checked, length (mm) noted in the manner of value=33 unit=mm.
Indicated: value=142.63 unit=mm
